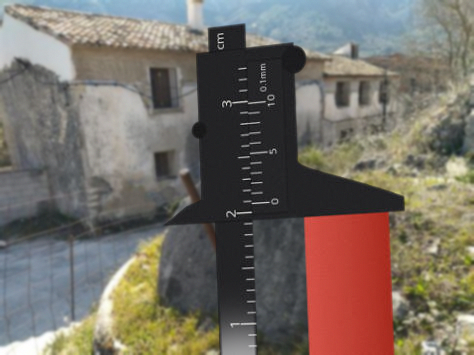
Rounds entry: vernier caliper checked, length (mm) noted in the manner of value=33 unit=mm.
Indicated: value=20.8 unit=mm
